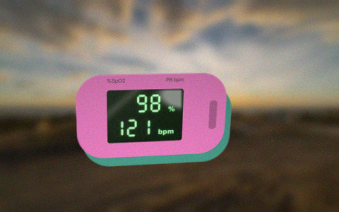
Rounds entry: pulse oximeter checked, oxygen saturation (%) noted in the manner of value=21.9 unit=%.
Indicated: value=98 unit=%
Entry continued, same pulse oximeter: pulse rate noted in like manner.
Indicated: value=121 unit=bpm
